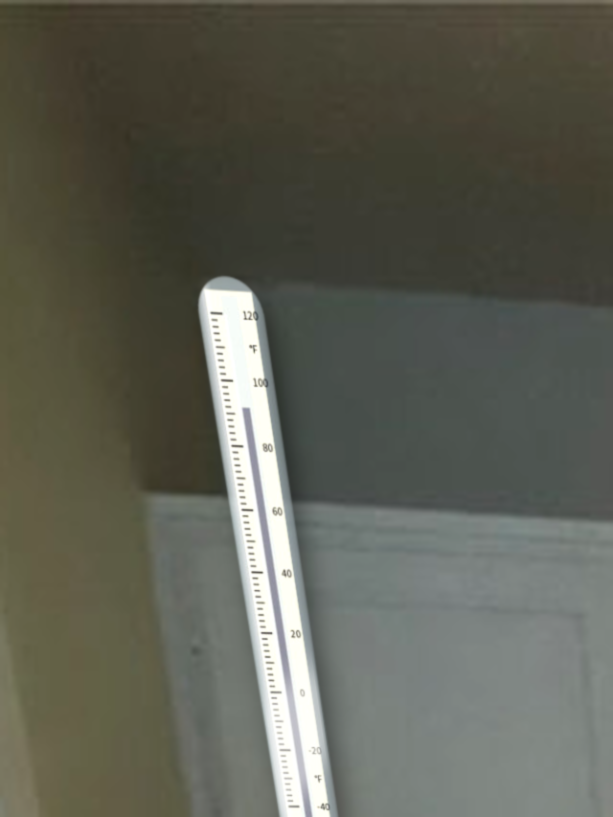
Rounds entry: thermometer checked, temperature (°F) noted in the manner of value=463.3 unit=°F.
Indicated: value=92 unit=°F
